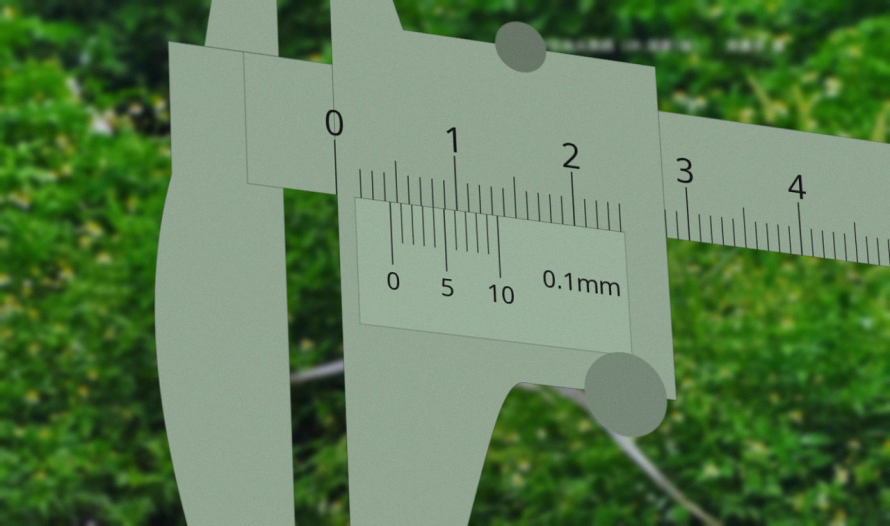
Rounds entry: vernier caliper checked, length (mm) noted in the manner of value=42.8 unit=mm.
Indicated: value=4.4 unit=mm
